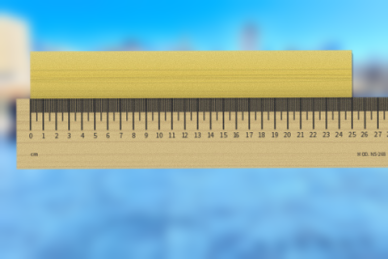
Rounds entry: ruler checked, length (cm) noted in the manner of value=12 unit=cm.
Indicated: value=25 unit=cm
